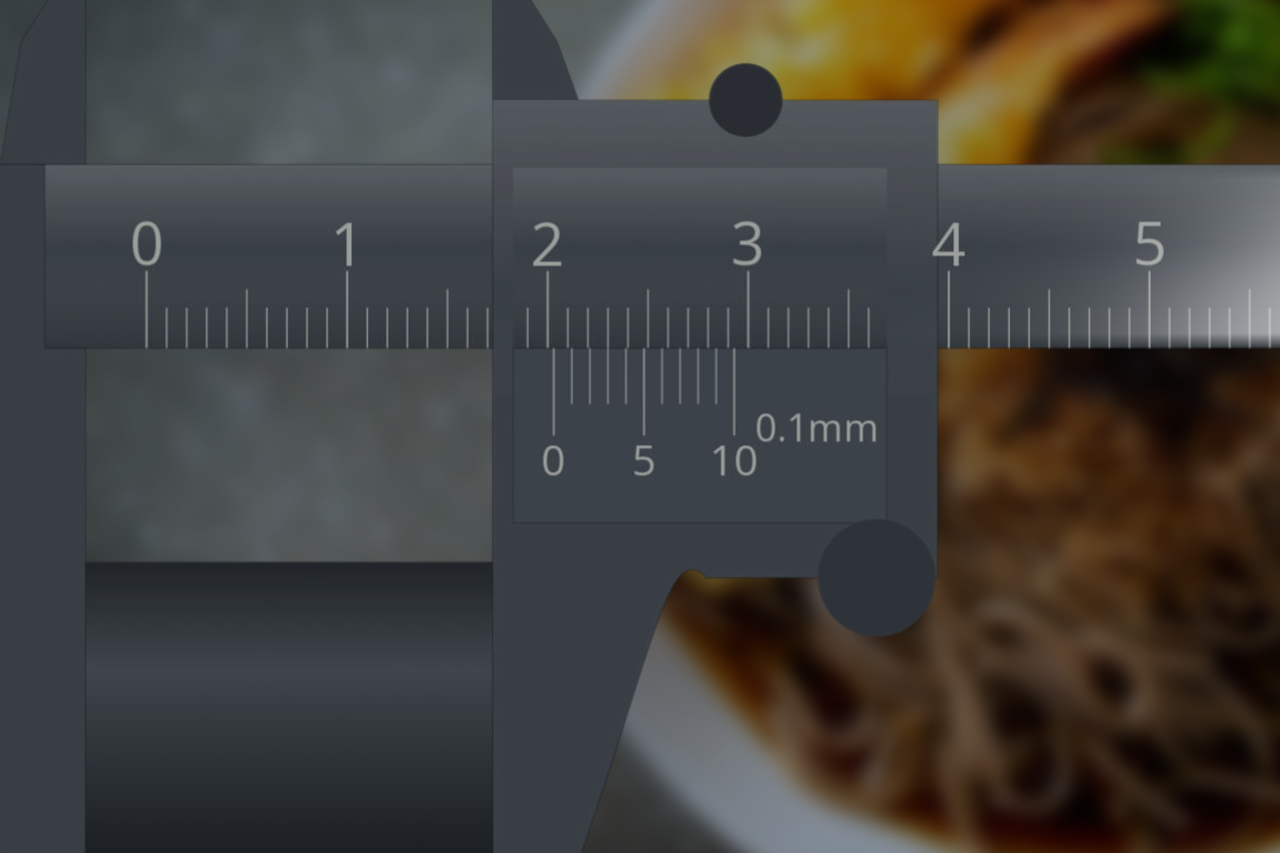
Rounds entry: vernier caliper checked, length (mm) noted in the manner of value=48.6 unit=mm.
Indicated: value=20.3 unit=mm
